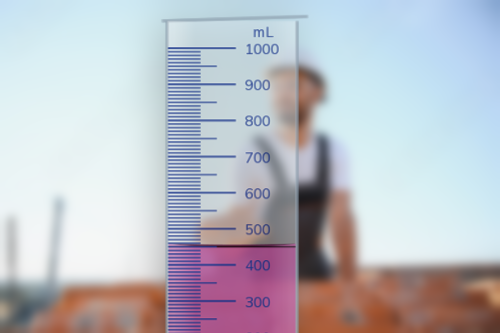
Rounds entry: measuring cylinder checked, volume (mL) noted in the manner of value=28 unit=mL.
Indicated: value=450 unit=mL
